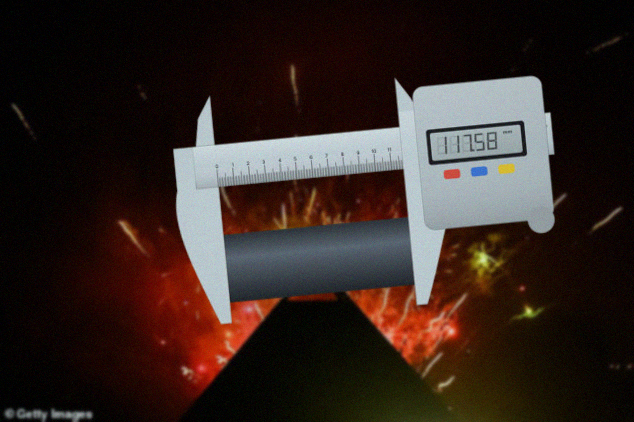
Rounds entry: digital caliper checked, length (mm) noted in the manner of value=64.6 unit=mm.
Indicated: value=117.58 unit=mm
